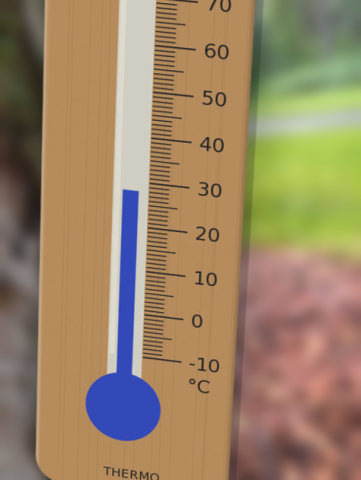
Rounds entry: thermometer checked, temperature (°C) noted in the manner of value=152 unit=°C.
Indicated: value=28 unit=°C
